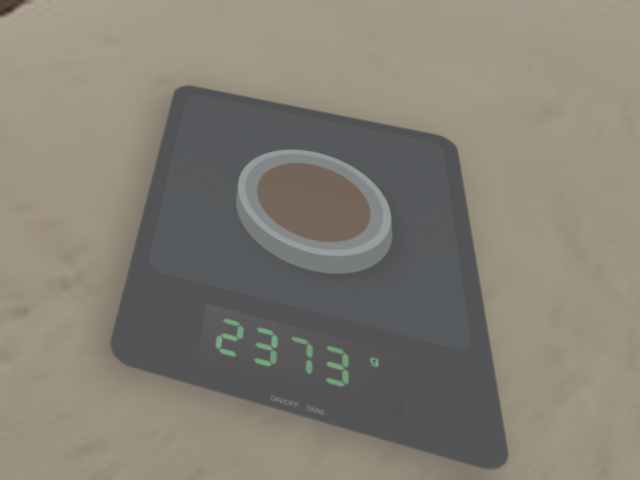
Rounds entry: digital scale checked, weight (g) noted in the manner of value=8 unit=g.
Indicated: value=2373 unit=g
